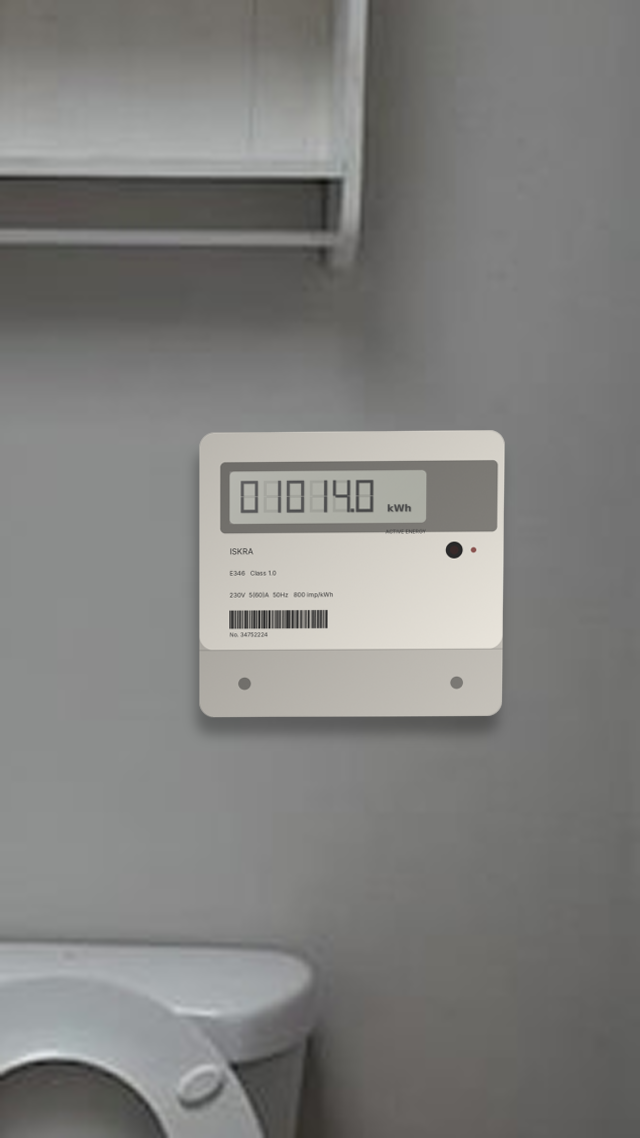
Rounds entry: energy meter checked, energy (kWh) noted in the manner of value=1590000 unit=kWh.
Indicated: value=1014.0 unit=kWh
